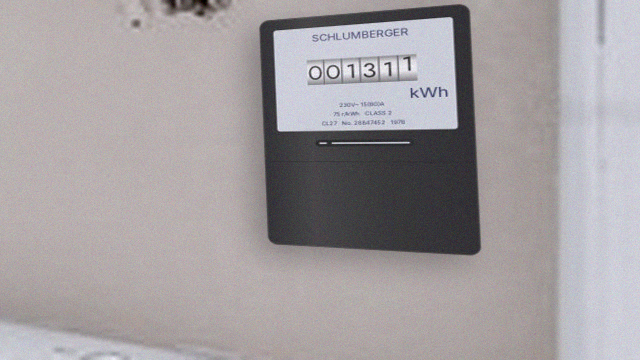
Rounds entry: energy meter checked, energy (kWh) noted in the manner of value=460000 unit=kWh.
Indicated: value=1311 unit=kWh
